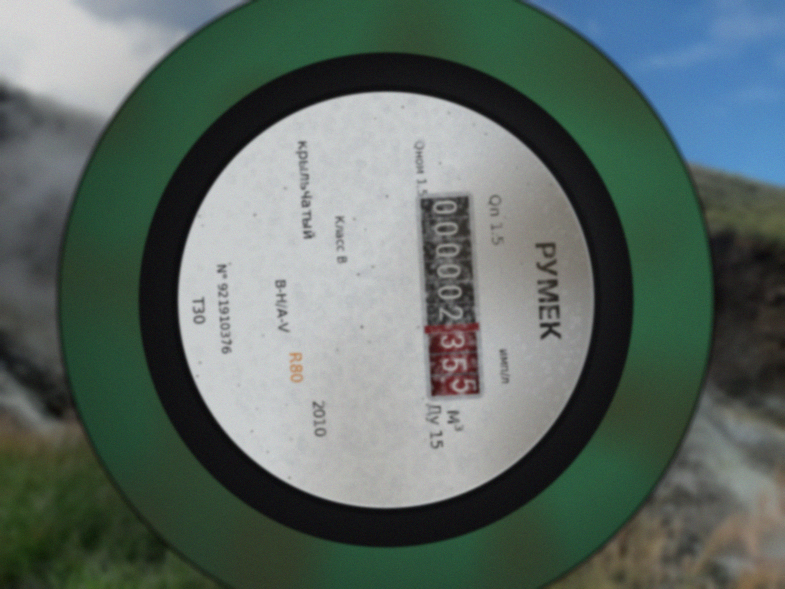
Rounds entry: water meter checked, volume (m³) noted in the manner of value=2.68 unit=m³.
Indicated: value=2.355 unit=m³
